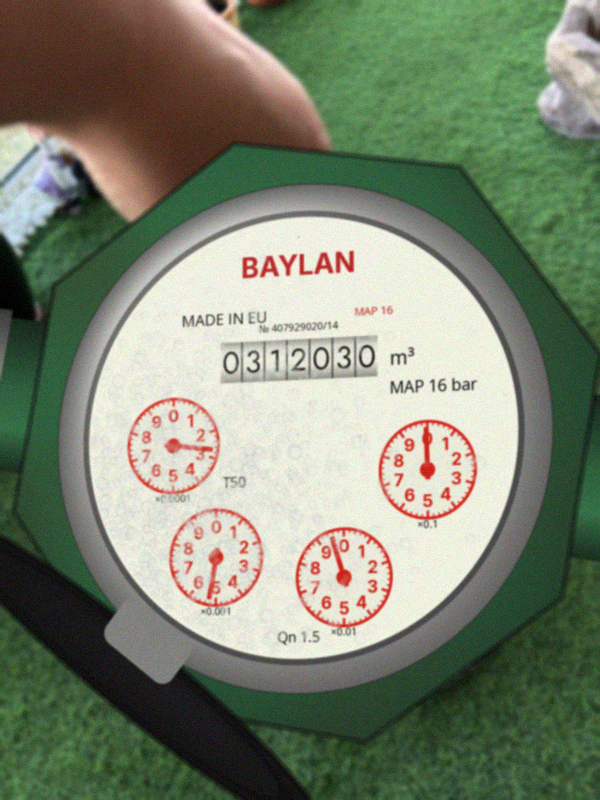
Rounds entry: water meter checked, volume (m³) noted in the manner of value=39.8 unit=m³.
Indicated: value=312029.9952 unit=m³
